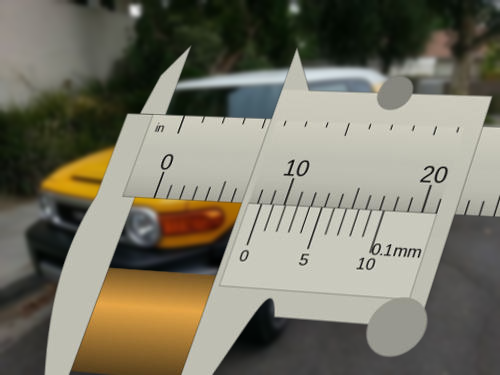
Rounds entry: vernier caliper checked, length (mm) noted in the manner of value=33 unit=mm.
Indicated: value=8.3 unit=mm
